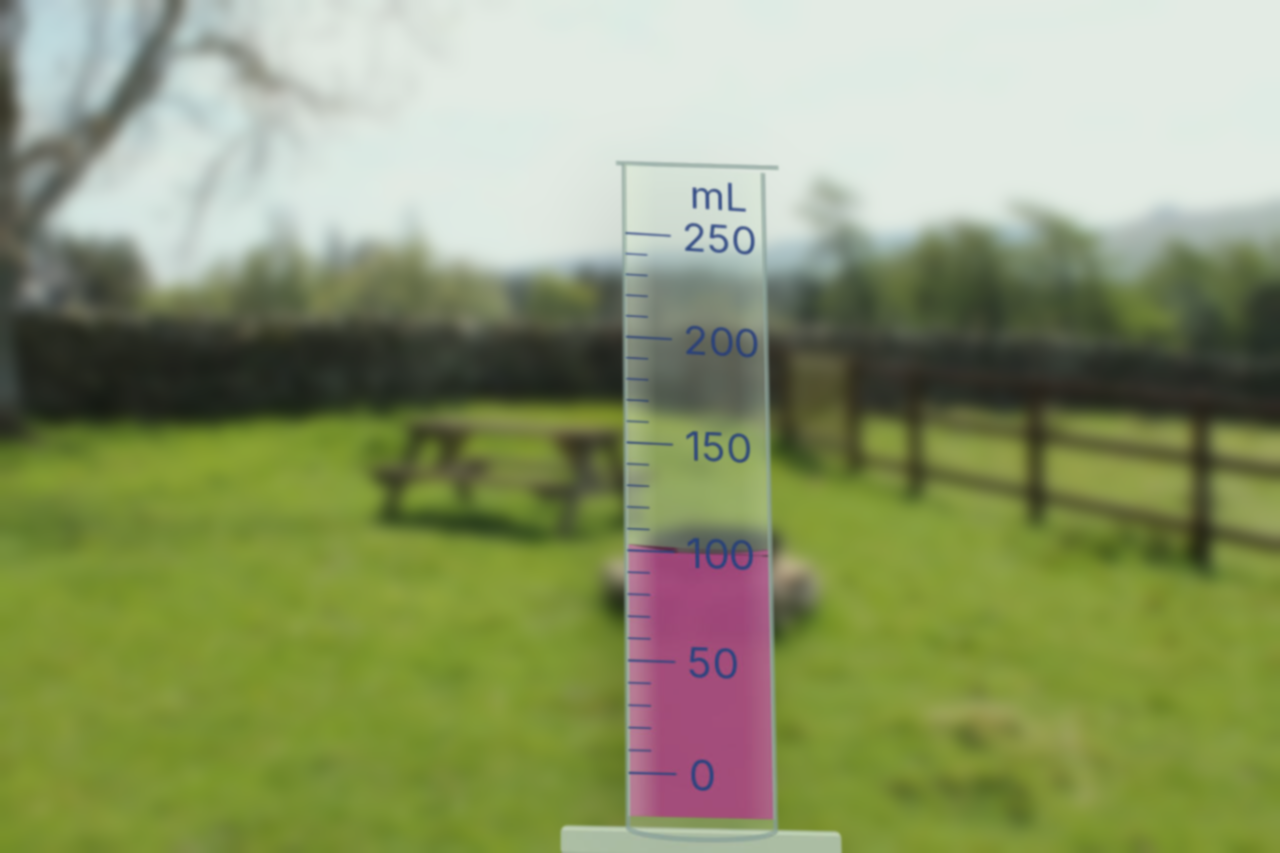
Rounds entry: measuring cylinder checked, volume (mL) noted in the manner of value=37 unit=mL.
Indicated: value=100 unit=mL
